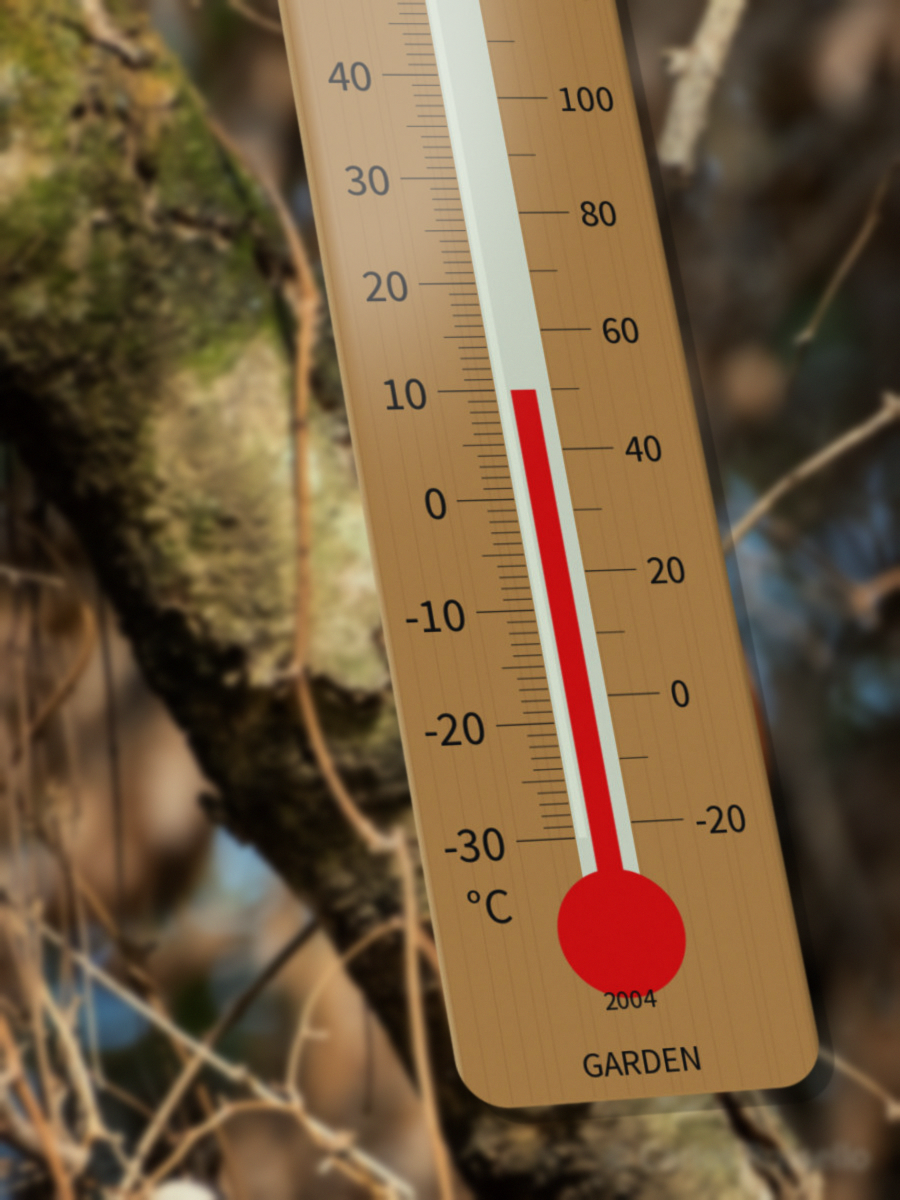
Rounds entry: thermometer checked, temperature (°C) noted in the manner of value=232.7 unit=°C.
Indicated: value=10 unit=°C
